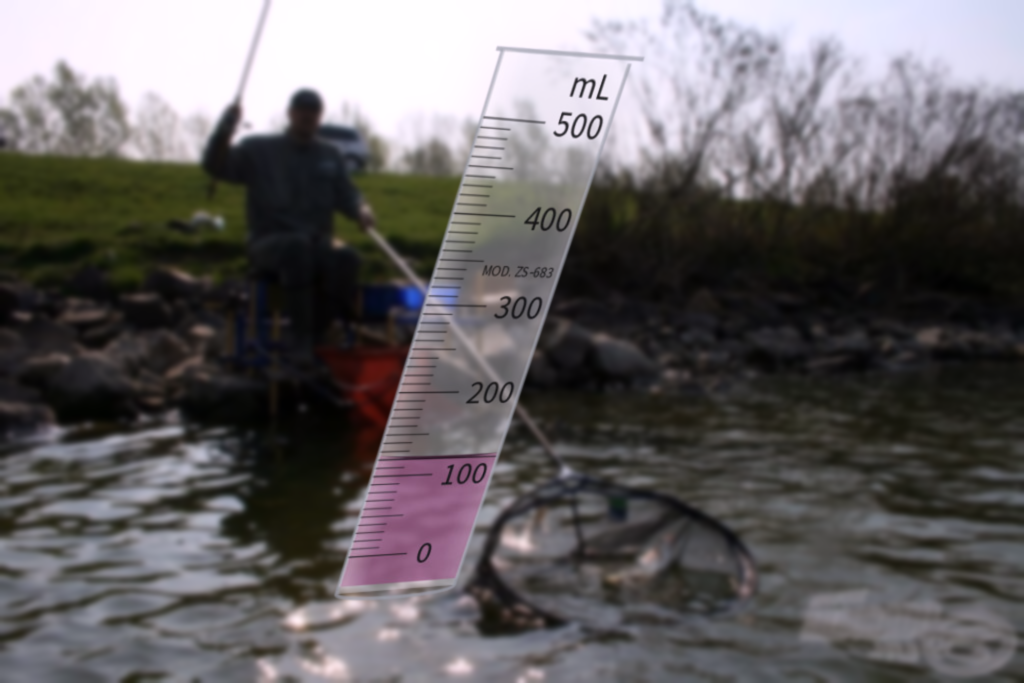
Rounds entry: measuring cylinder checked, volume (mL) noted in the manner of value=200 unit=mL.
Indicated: value=120 unit=mL
